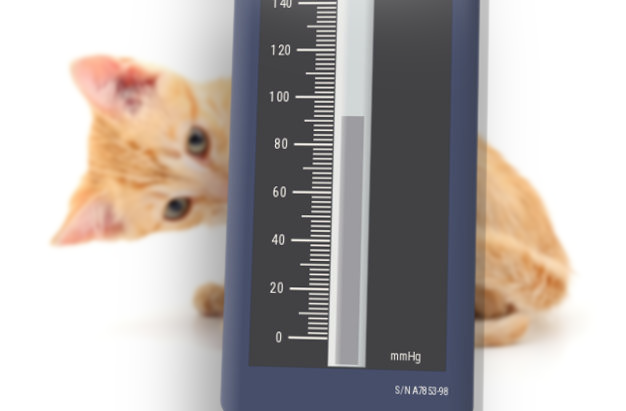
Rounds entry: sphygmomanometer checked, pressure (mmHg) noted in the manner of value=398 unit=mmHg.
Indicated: value=92 unit=mmHg
